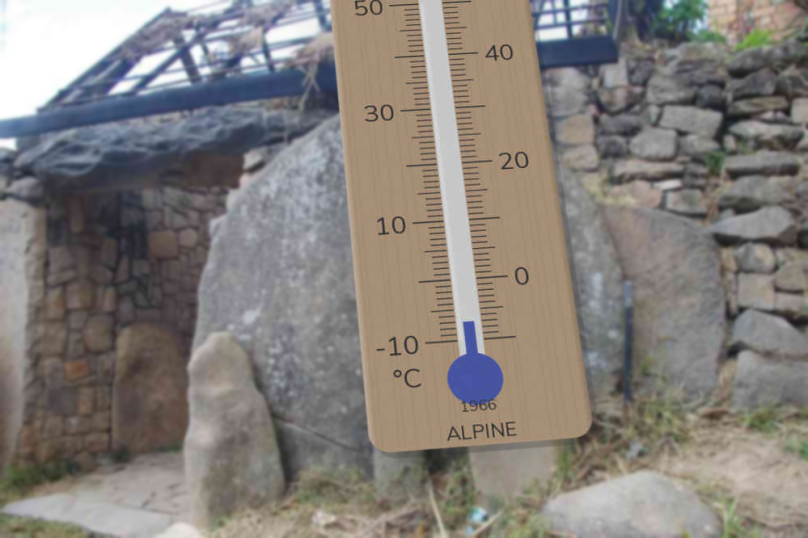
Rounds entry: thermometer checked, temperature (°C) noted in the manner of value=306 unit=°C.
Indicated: value=-7 unit=°C
